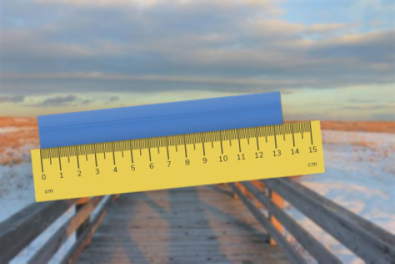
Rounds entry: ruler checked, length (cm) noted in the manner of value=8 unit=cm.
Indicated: value=13.5 unit=cm
